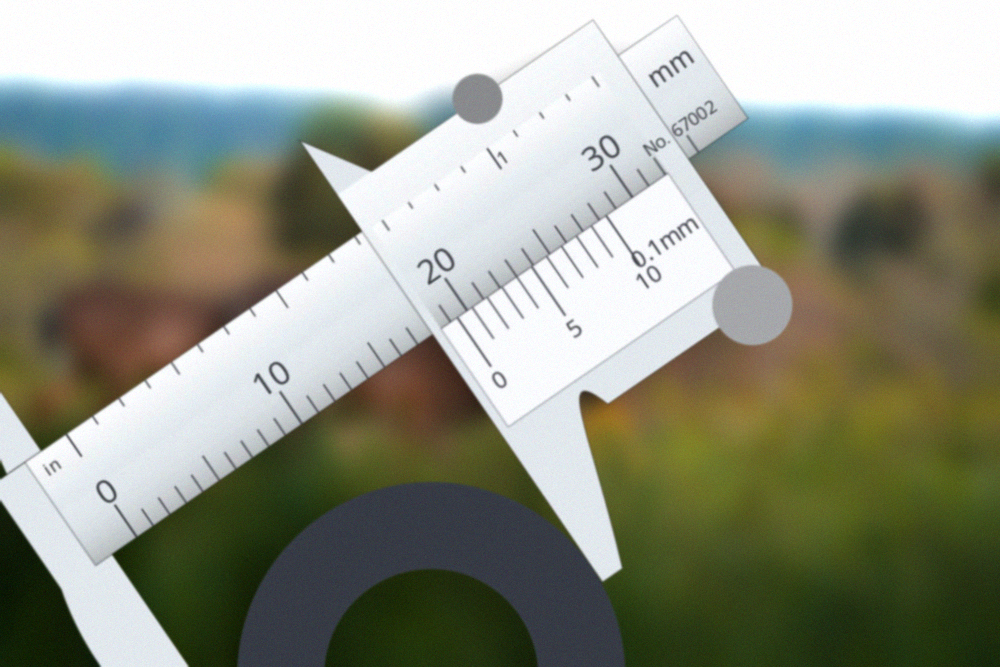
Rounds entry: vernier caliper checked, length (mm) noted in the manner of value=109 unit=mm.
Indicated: value=19.4 unit=mm
